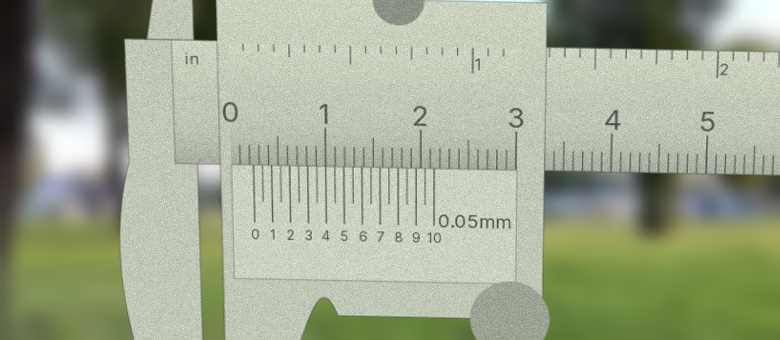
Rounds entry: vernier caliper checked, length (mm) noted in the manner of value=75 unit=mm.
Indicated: value=2.4 unit=mm
